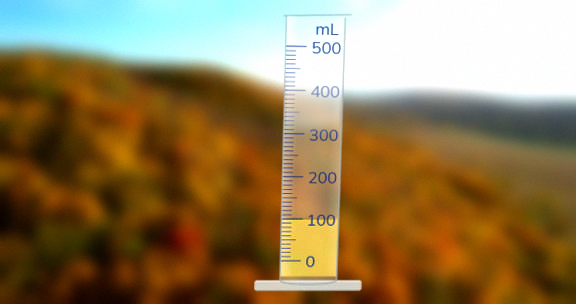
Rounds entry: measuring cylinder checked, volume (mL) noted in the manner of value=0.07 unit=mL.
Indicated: value=100 unit=mL
